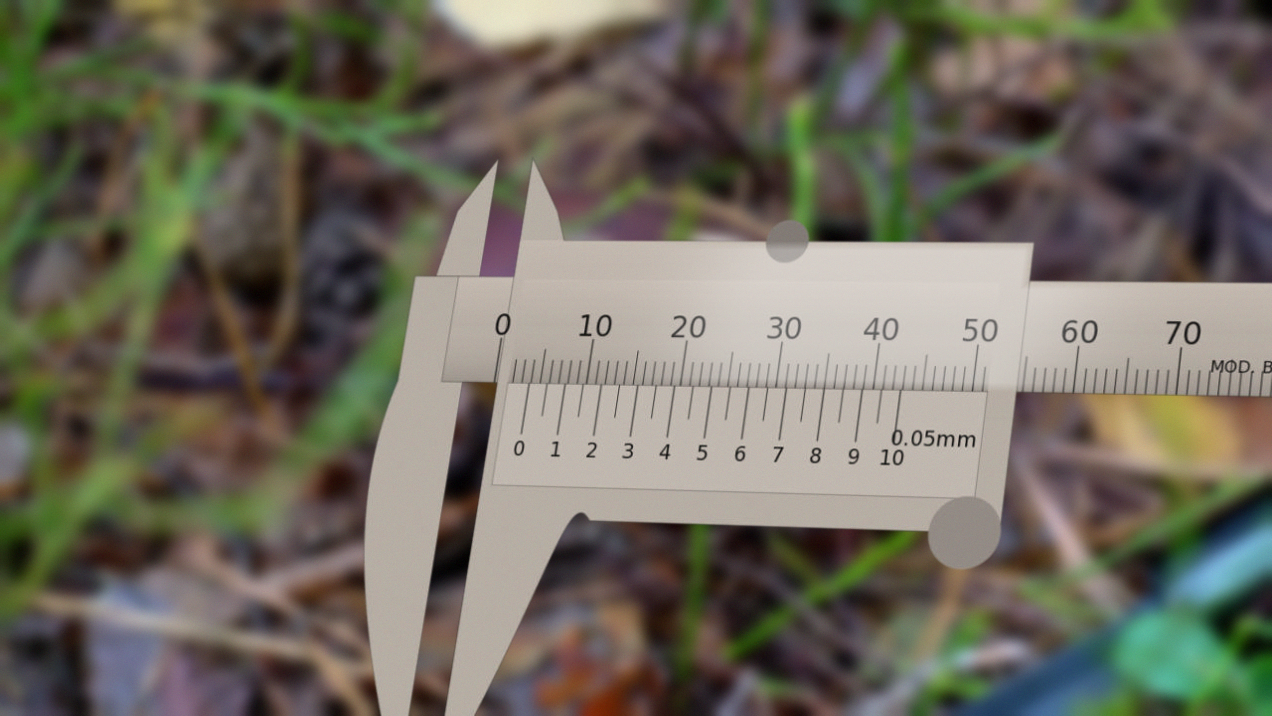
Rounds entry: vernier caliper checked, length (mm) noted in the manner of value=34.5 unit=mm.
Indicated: value=3.8 unit=mm
